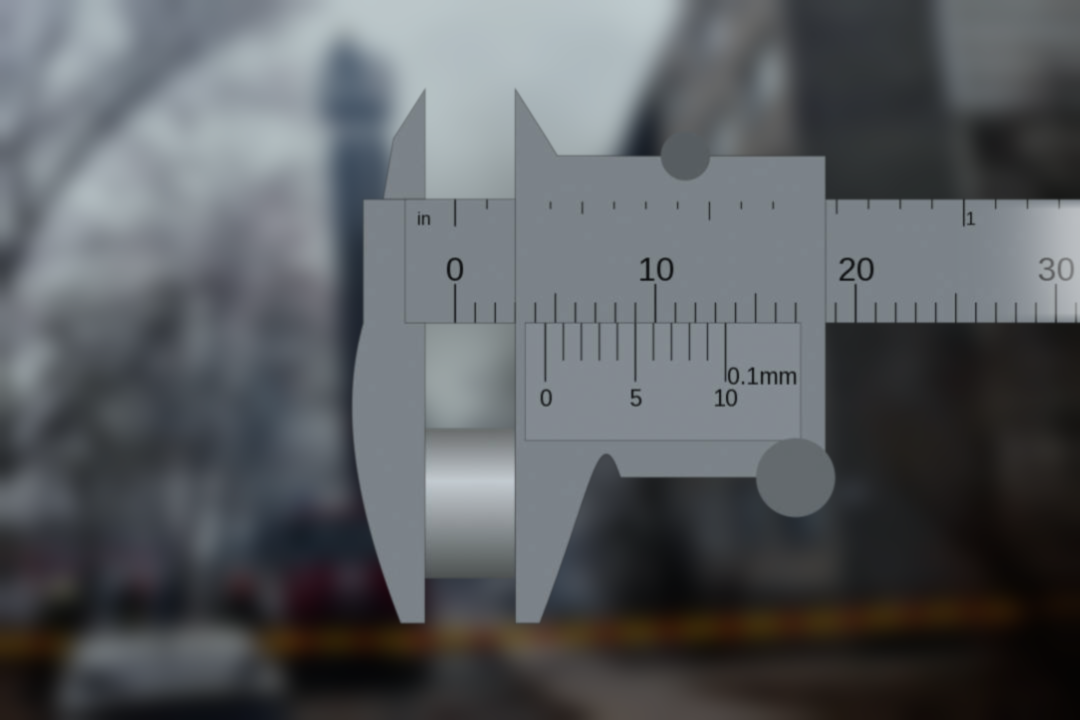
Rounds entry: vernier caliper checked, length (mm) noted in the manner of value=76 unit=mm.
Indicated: value=4.5 unit=mm
